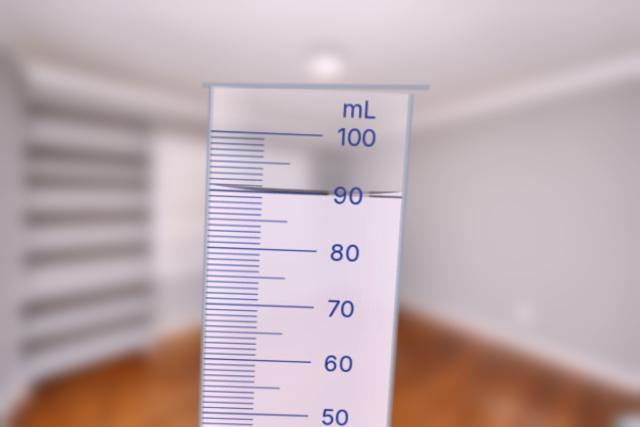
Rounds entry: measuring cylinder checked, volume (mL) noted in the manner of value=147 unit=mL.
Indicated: value=90 unit=mL
